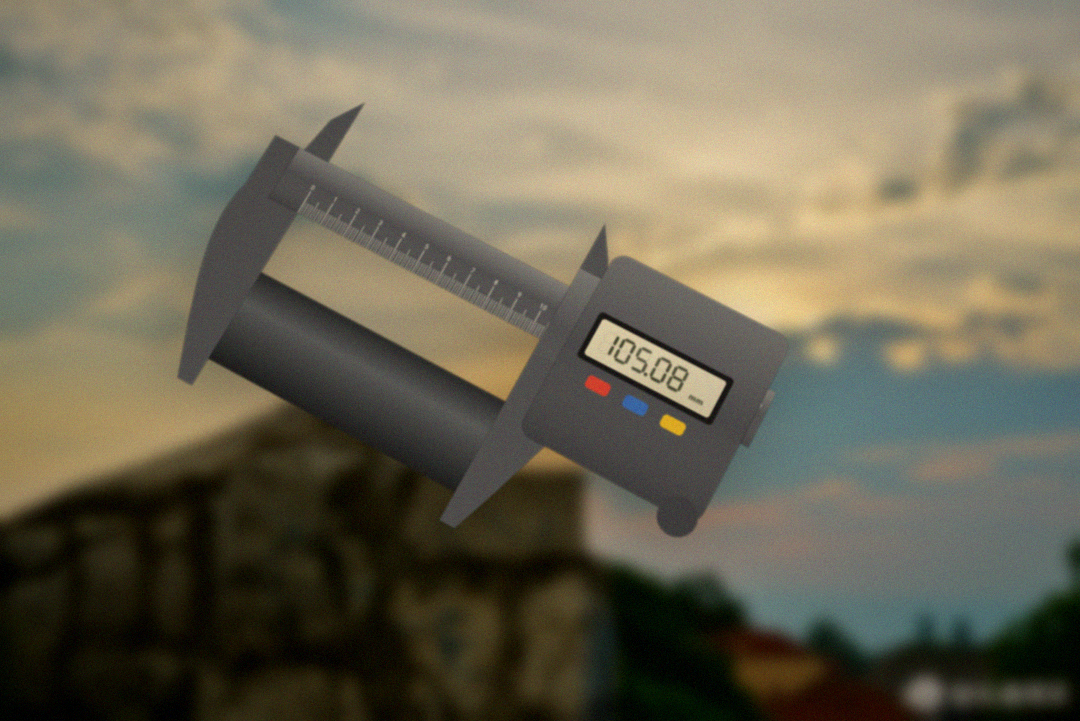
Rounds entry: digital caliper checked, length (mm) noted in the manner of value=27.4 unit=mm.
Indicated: value=105.08 unit=mm
